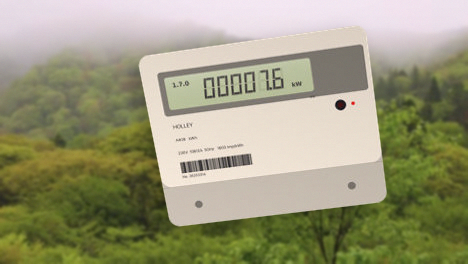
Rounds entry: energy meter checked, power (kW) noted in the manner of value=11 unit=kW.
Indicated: value=7.6 unit=kW
